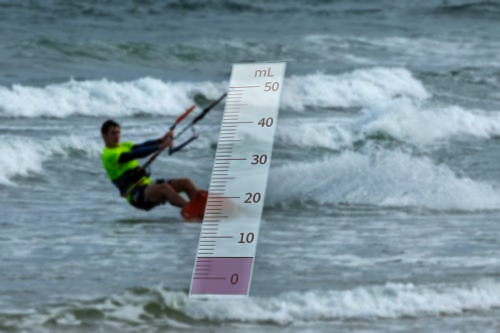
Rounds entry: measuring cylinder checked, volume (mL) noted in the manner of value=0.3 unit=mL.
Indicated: value=5 unit=mL
